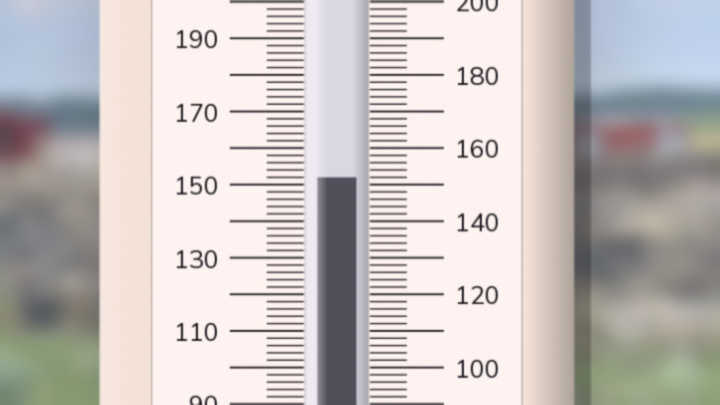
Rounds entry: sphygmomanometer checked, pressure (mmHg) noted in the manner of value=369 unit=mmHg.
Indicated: value=152 unit=mmHg
